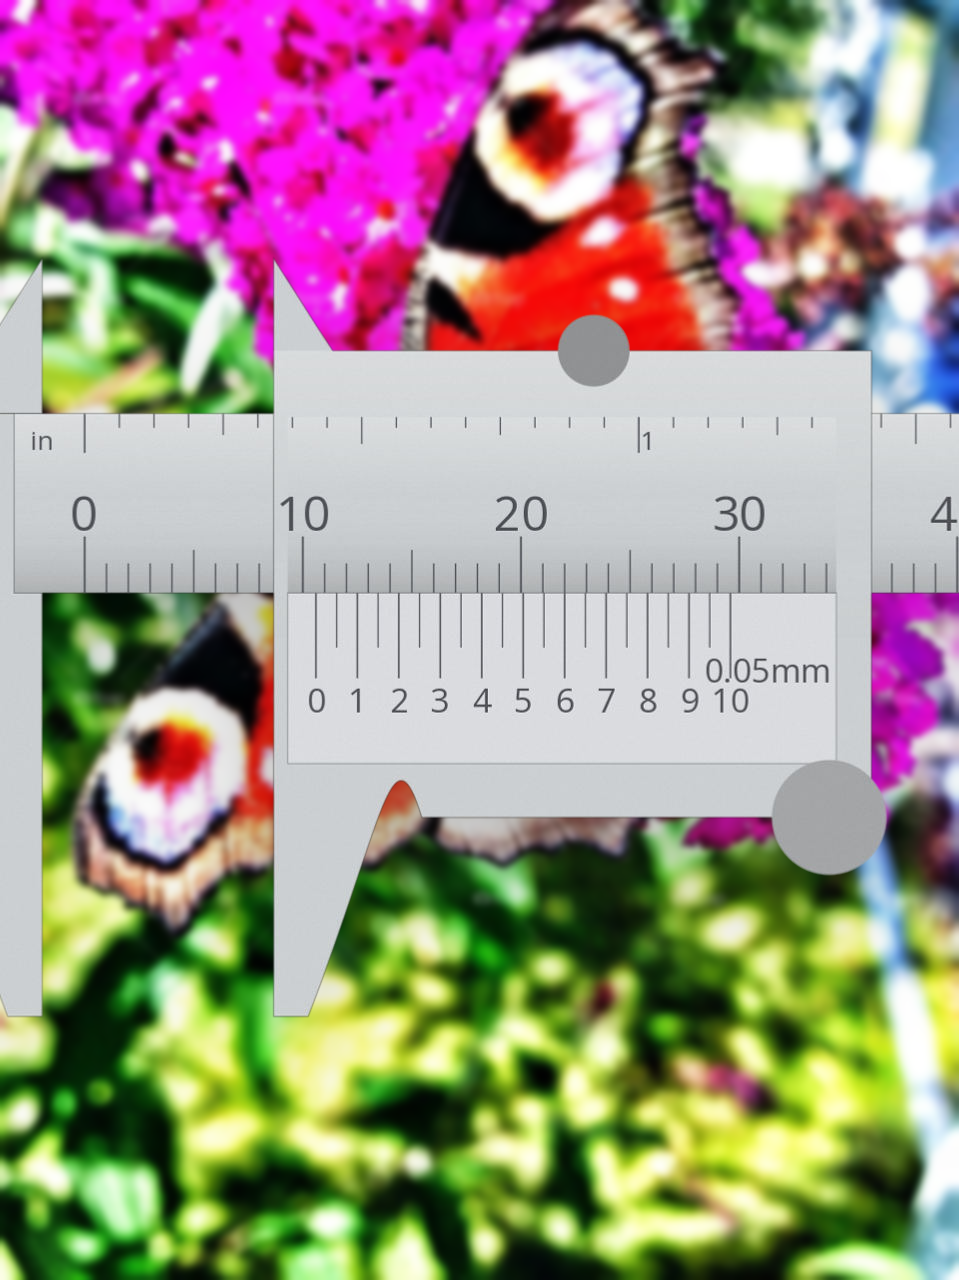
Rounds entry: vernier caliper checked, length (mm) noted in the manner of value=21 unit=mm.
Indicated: value=10.60 unit=mm
